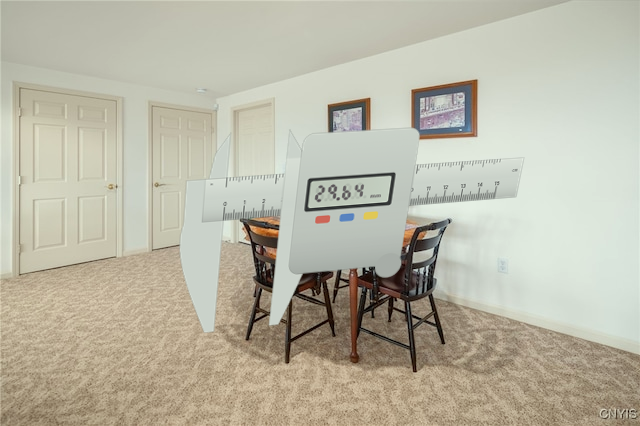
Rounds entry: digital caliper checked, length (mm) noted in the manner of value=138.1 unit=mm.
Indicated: value=29.64 unit=mm
